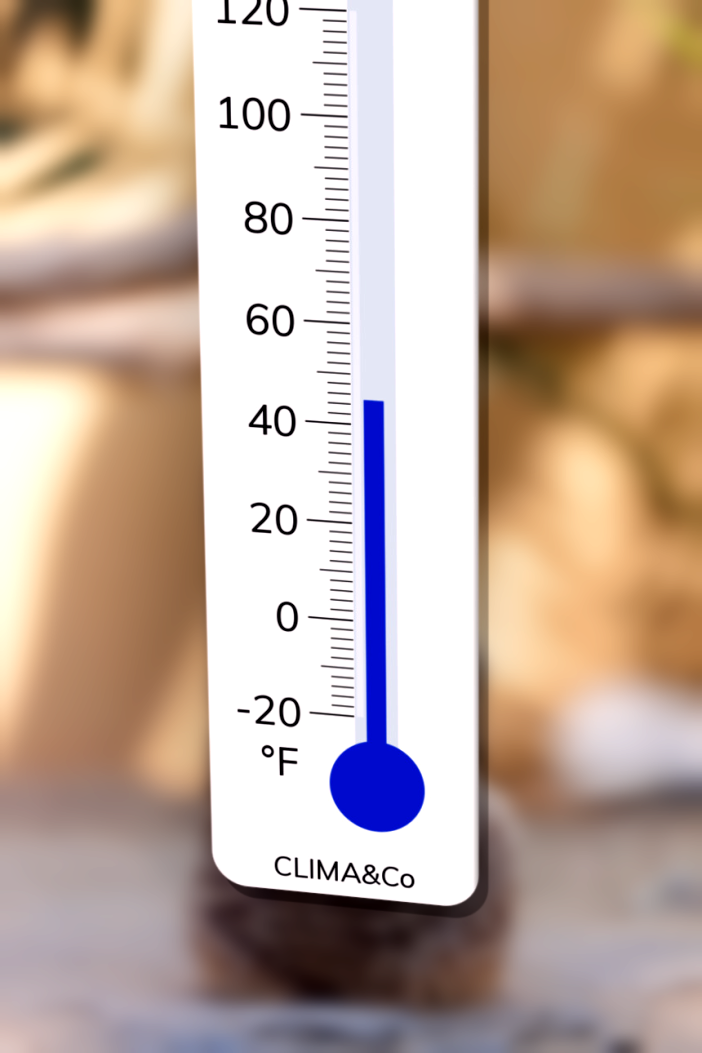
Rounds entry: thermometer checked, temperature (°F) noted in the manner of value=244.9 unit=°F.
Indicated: value=45 unit=°F
